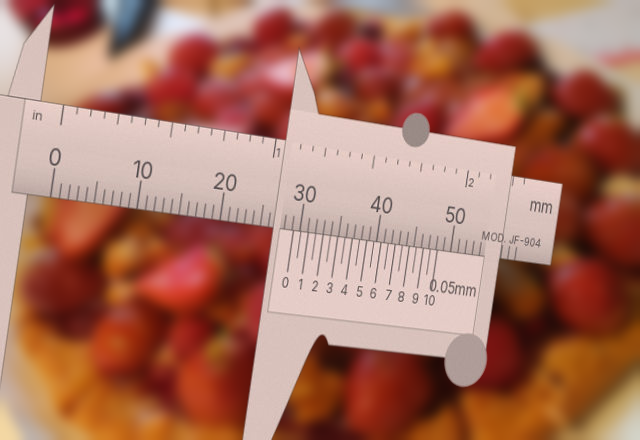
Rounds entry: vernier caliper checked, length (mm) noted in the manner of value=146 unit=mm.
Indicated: value=29.2 unit=mm
